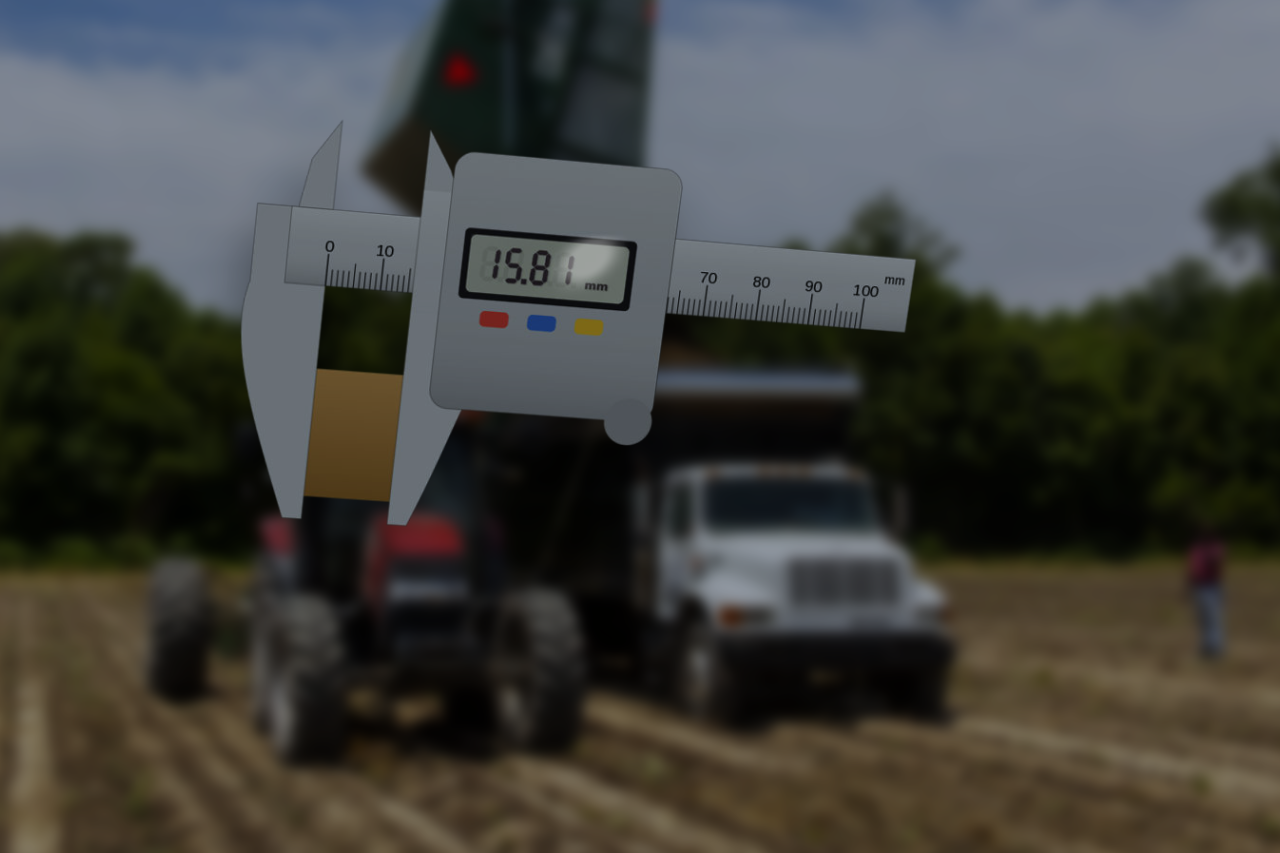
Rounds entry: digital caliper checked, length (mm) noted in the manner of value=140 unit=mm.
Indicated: value=15.81 unit=mm
